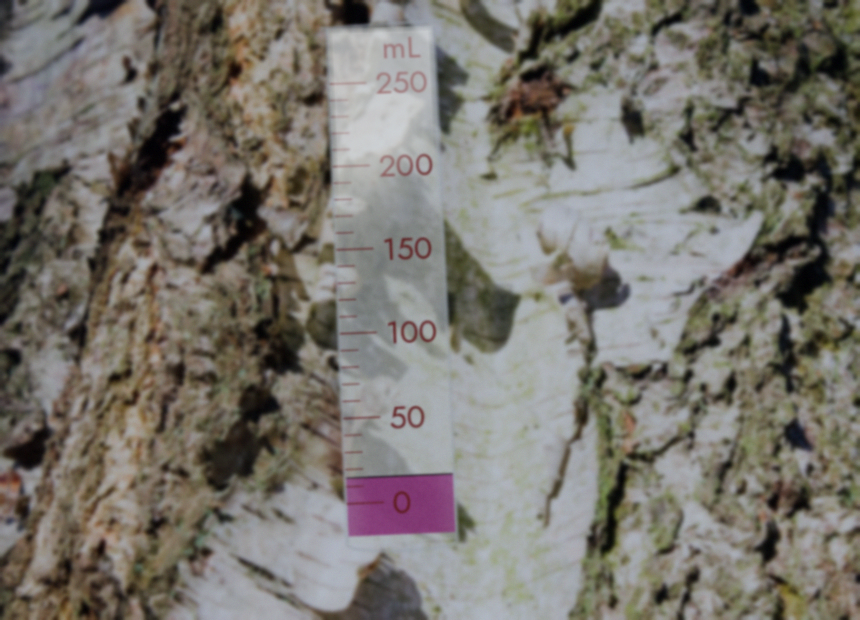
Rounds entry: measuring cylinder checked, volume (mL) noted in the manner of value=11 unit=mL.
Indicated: value=15 unit=mL
